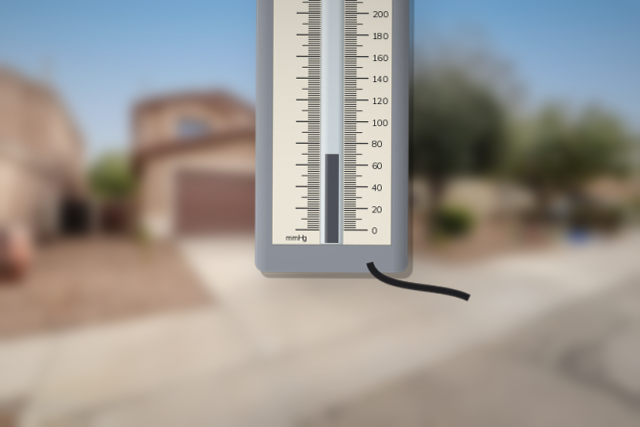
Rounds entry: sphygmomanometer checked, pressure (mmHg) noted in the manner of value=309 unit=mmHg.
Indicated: value=70 unit=mmHg
